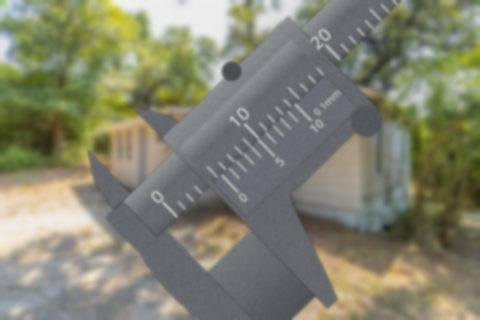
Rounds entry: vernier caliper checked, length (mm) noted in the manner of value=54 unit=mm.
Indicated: value=5.4 unit=mm
